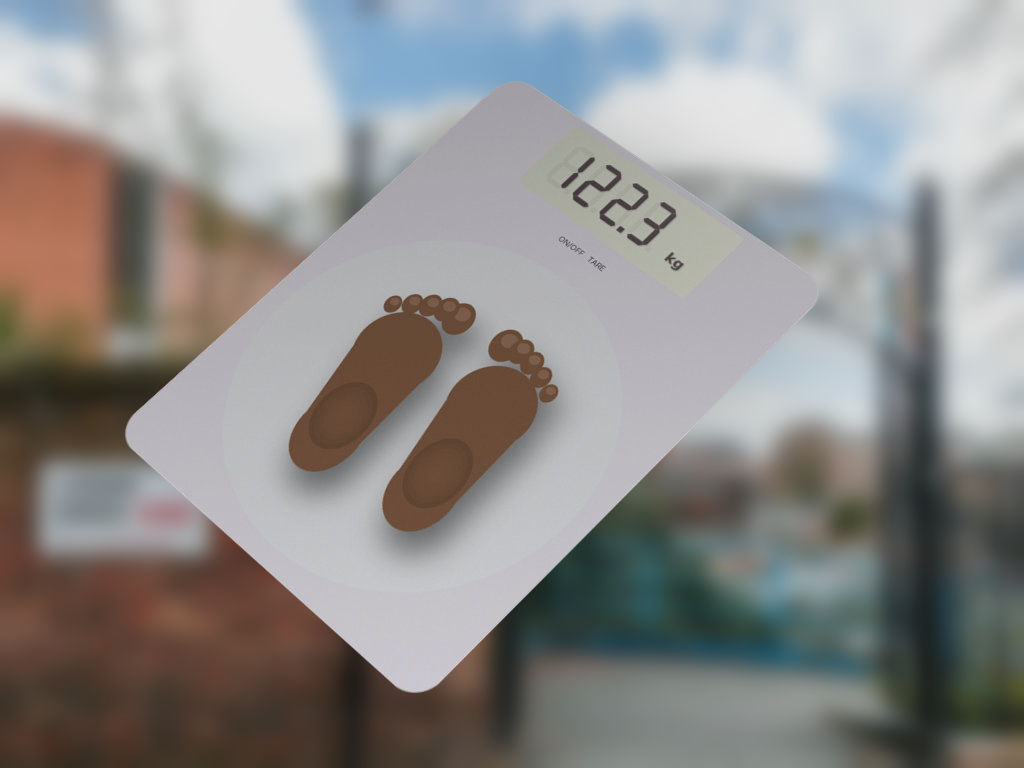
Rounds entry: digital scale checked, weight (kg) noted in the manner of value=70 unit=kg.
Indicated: value=122.3 unit=kg
